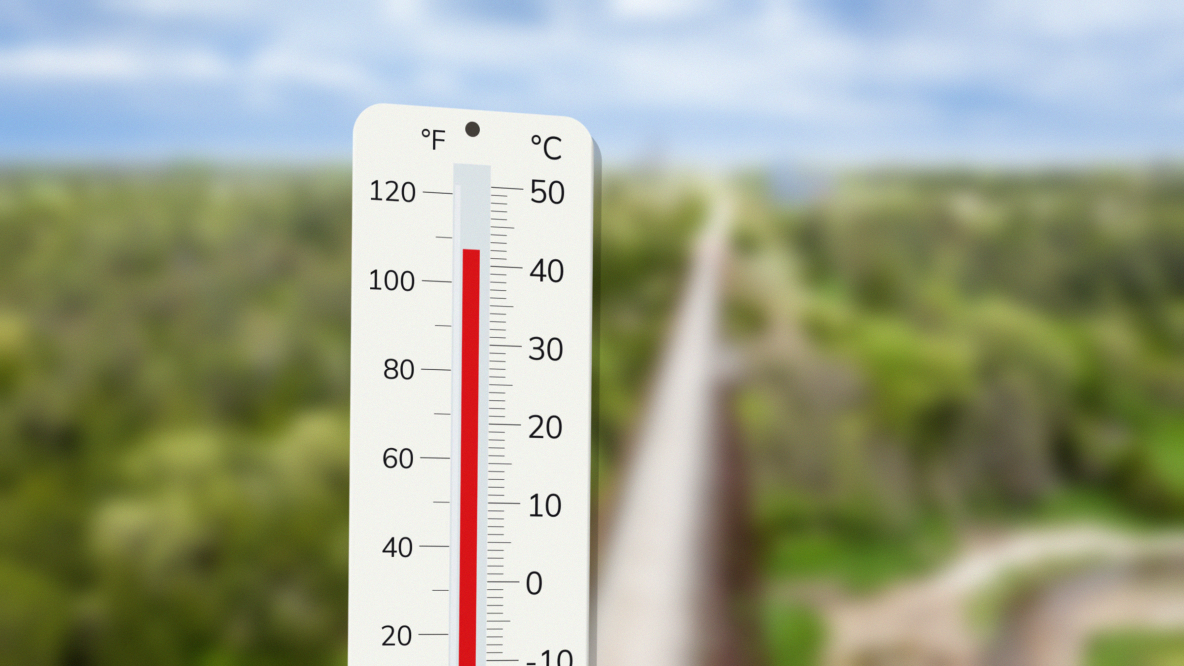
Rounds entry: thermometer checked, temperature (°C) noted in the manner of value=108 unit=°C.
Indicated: value=42 unit=°C
